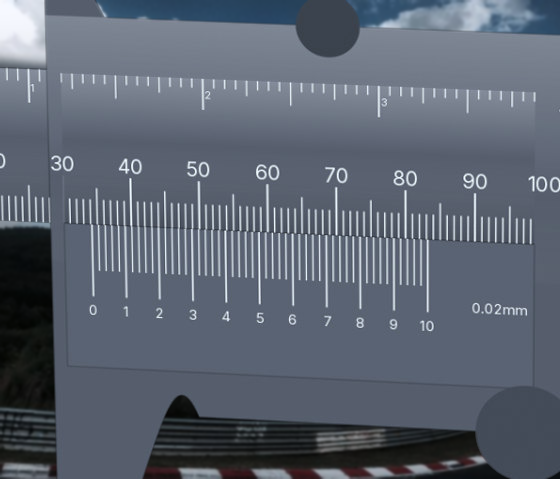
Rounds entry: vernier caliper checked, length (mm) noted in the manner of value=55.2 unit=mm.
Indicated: value=34.2 unit=mm
